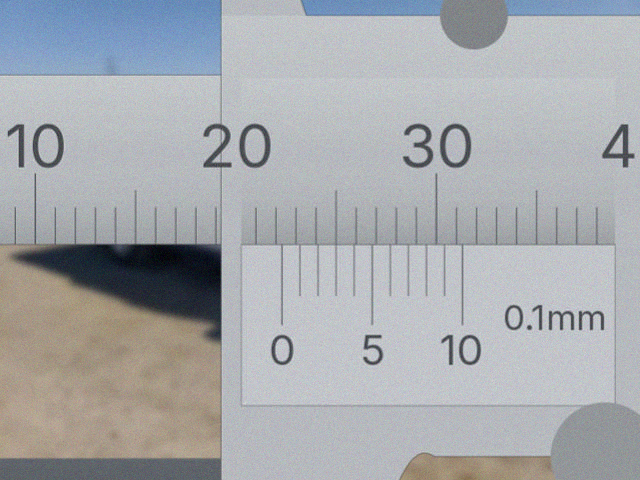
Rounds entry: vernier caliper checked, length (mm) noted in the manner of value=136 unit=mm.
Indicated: value=22.3 unit=mm
